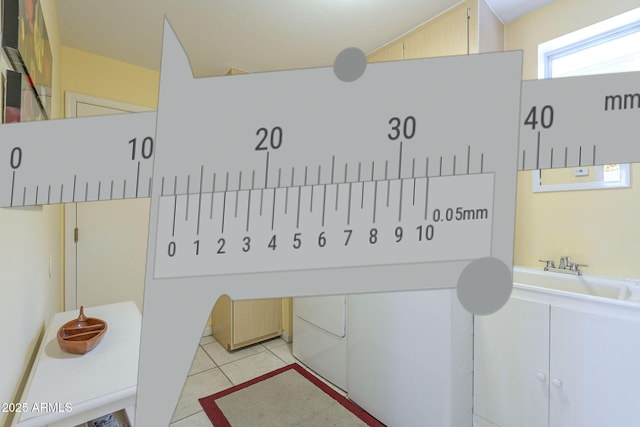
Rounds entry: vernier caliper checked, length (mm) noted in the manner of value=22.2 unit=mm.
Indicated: value=13.1 unit=mm
